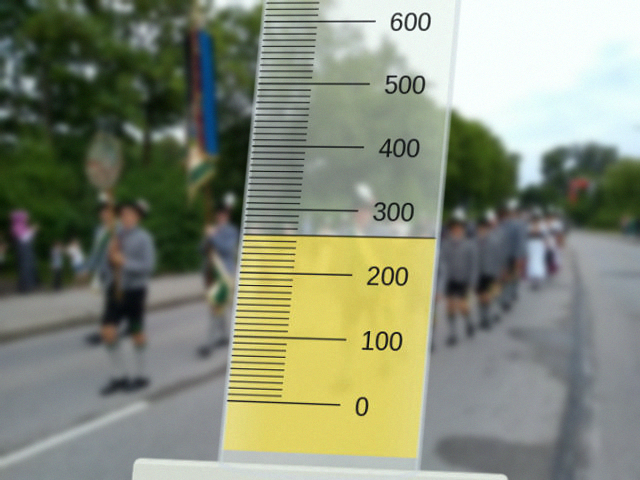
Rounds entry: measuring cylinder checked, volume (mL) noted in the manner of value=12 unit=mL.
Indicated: value=260 unit=mL
